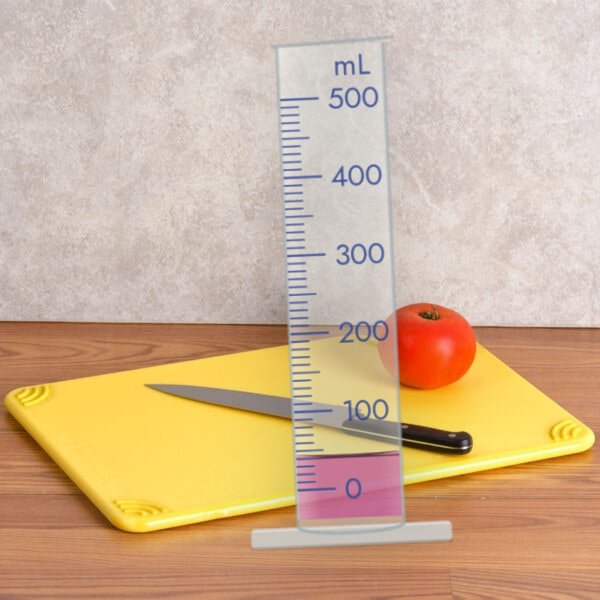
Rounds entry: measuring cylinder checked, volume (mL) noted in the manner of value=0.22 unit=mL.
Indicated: value=40 unit=mL
